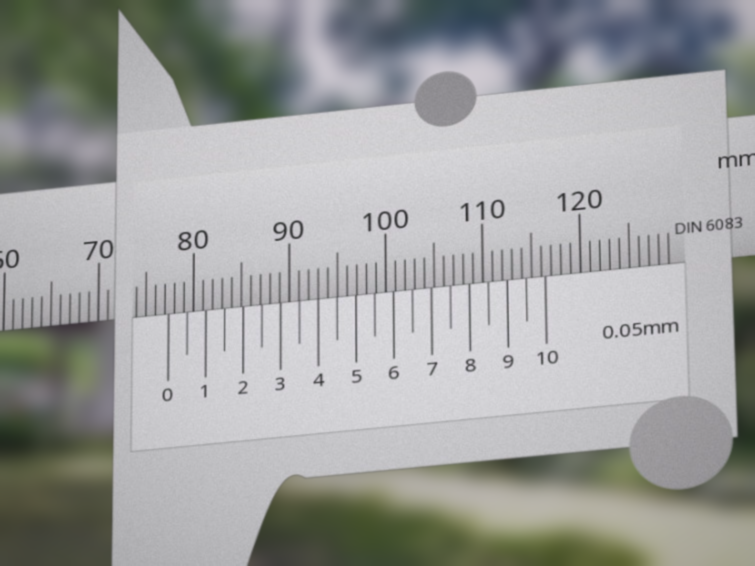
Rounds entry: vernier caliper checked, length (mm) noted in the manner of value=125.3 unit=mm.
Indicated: value=77.4 unit=mm
